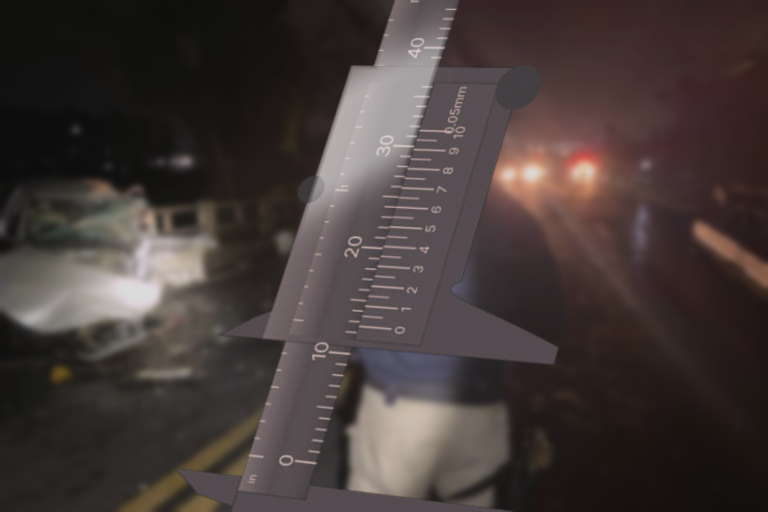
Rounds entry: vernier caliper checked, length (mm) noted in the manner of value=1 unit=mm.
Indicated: value=12.6 unit=mm
